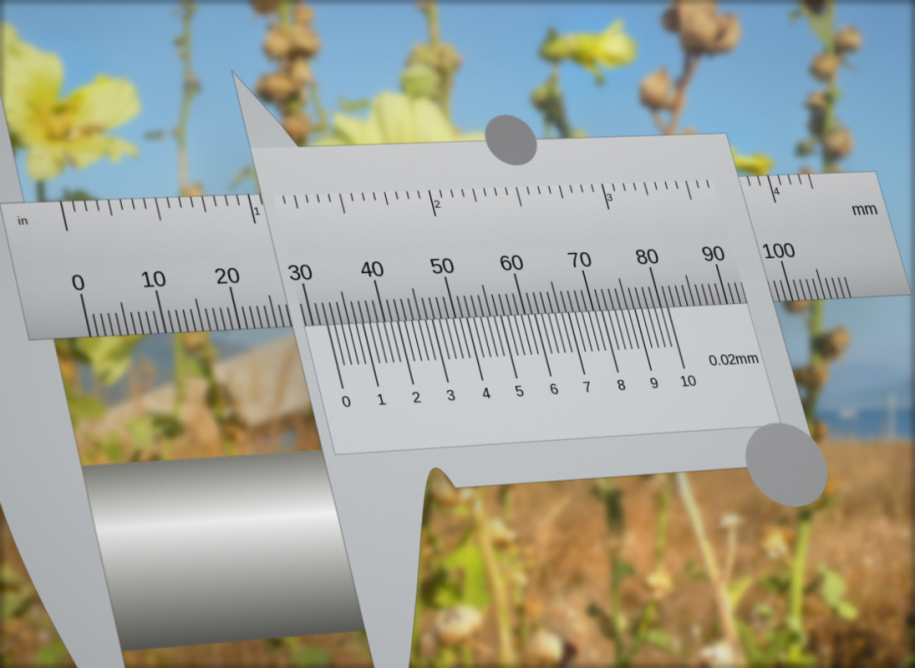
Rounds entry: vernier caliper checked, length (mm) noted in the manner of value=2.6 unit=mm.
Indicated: value=32.0 unit=mm
